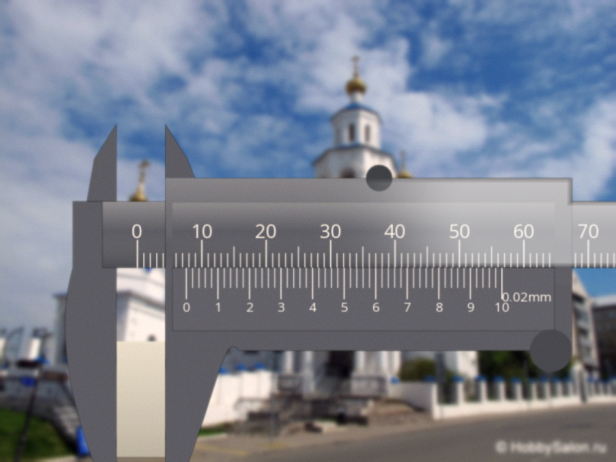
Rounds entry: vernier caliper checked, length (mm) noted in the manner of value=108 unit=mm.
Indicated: value=7.6 unit=mm
